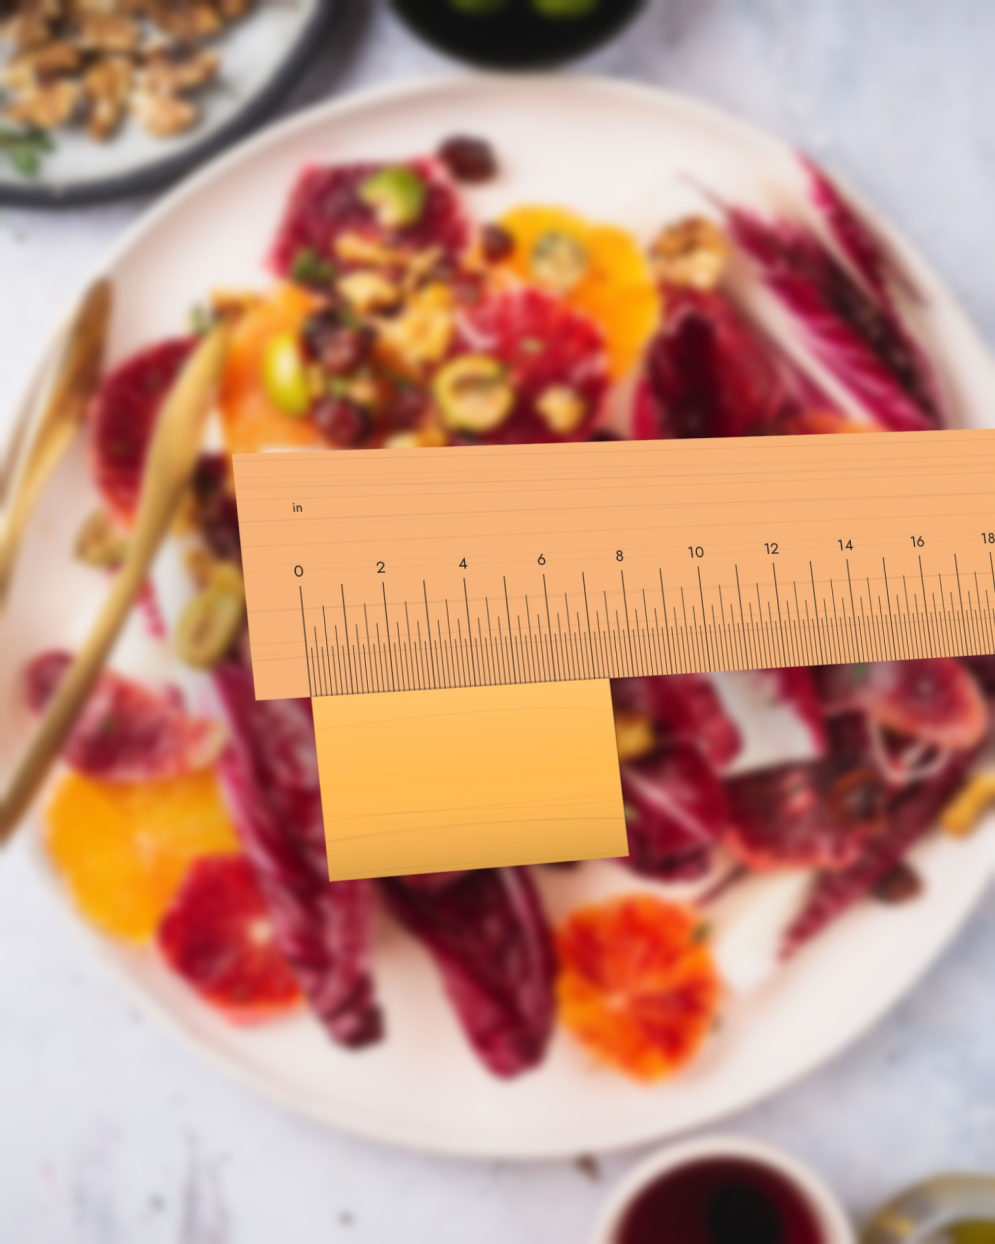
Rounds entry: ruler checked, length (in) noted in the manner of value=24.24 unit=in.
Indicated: value=7.375 unit=in
